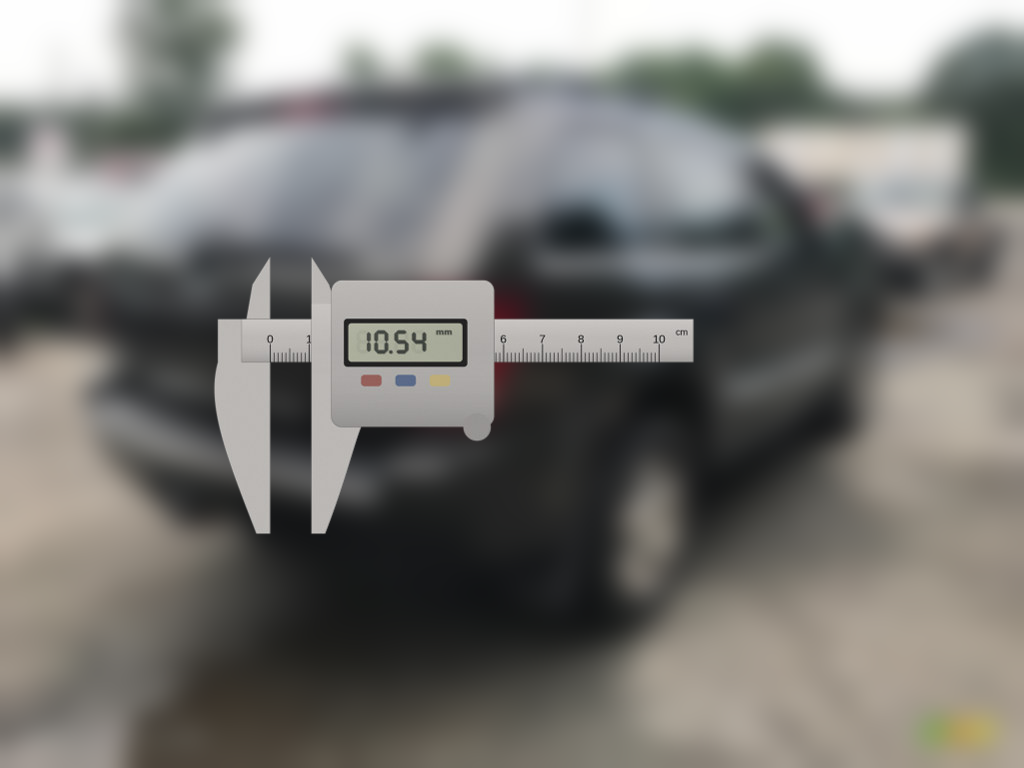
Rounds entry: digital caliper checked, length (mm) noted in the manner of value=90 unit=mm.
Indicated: value=10.54 unit=mm
